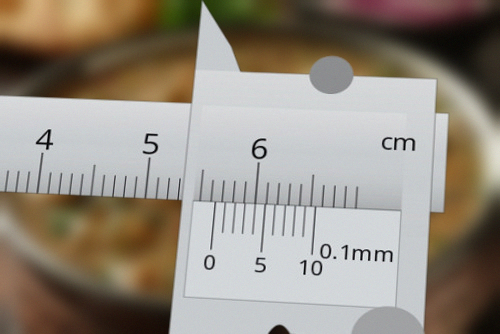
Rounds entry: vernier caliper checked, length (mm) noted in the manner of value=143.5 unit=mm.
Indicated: value=56.4 unit=mm
